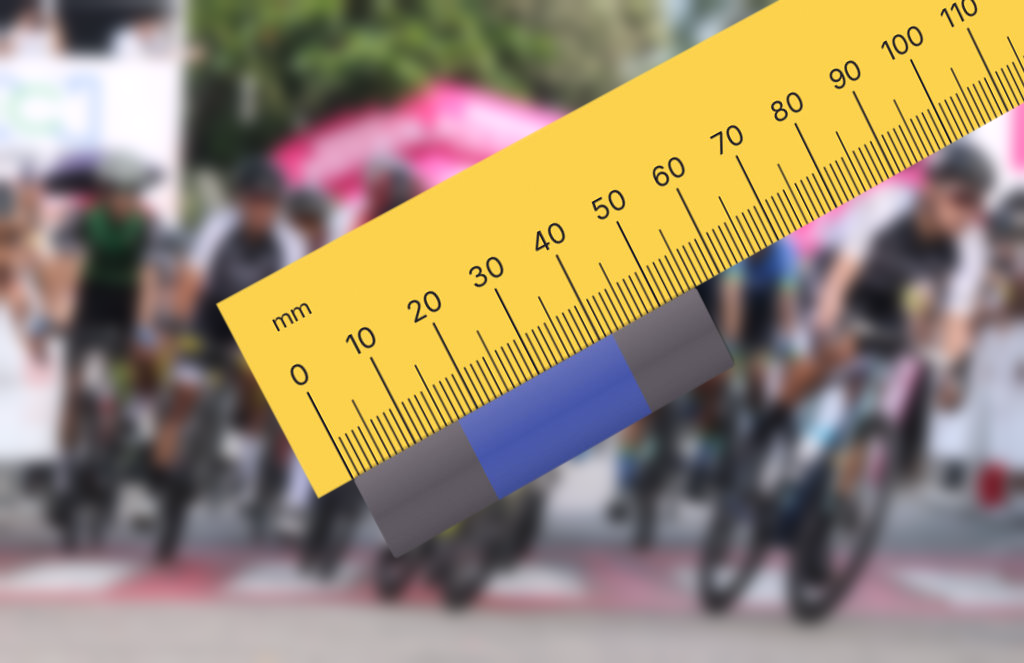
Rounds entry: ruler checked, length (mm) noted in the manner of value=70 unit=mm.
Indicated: value=56 unit=mm
